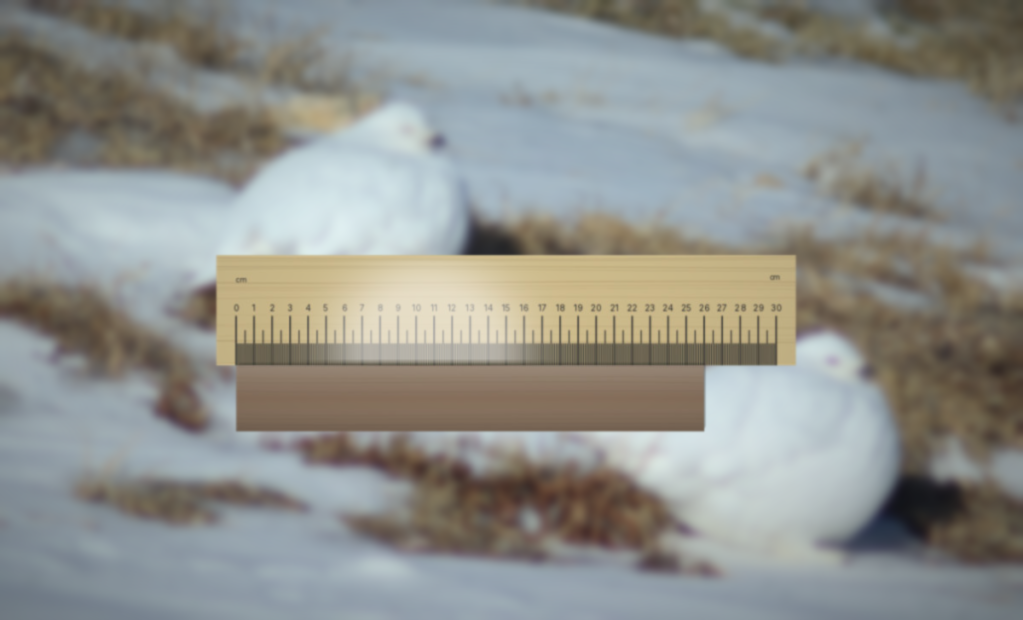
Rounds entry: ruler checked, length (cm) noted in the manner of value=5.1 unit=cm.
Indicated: value=26 unit=cm
